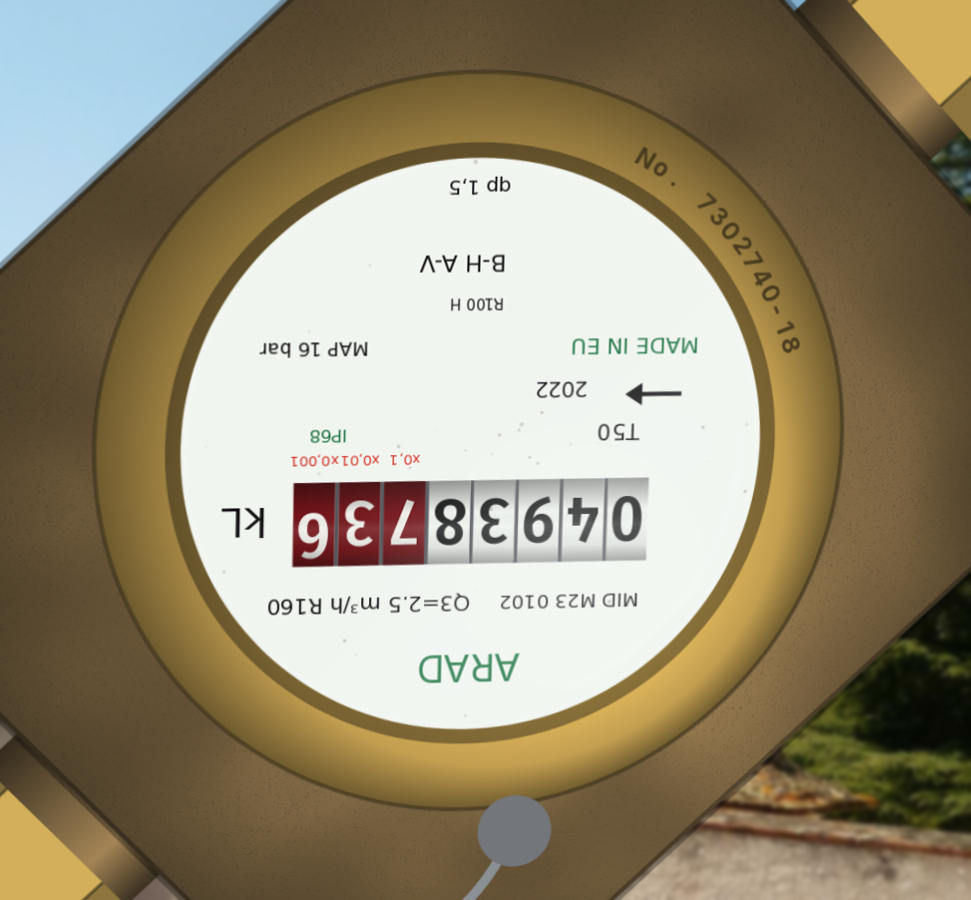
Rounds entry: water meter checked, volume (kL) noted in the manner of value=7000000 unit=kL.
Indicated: value=4938.736 unit=kL
